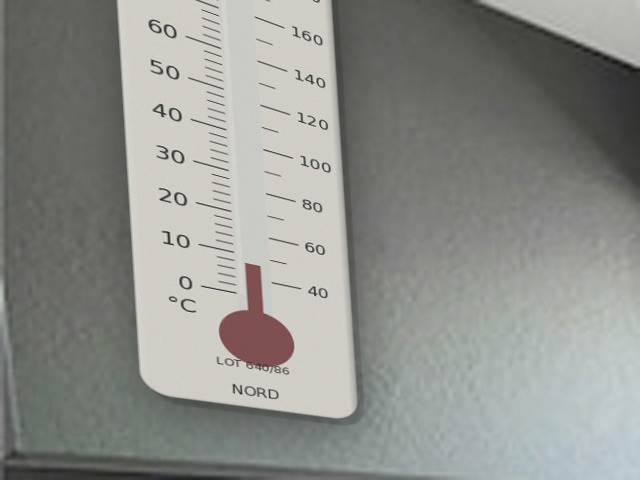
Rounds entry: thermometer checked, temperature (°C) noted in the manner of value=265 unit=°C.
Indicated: value=8 unit=°C
